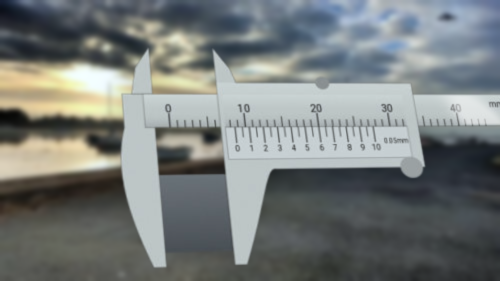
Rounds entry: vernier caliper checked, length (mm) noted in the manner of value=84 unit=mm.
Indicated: value=8.6 unit=mm
